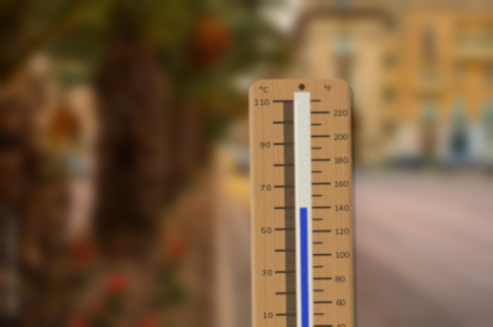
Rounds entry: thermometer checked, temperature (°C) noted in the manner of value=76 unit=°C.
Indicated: value=60 unit=°C
